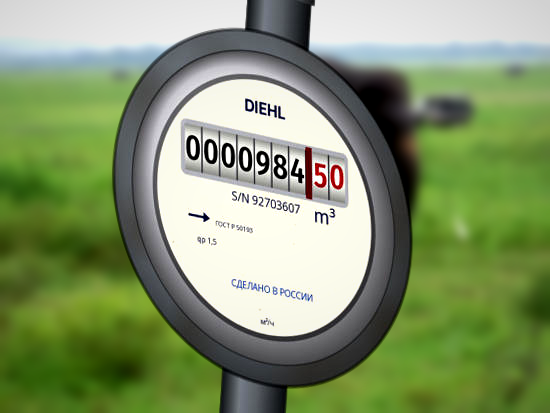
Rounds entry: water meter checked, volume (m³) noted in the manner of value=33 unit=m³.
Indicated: value=984.50 unit=m³
